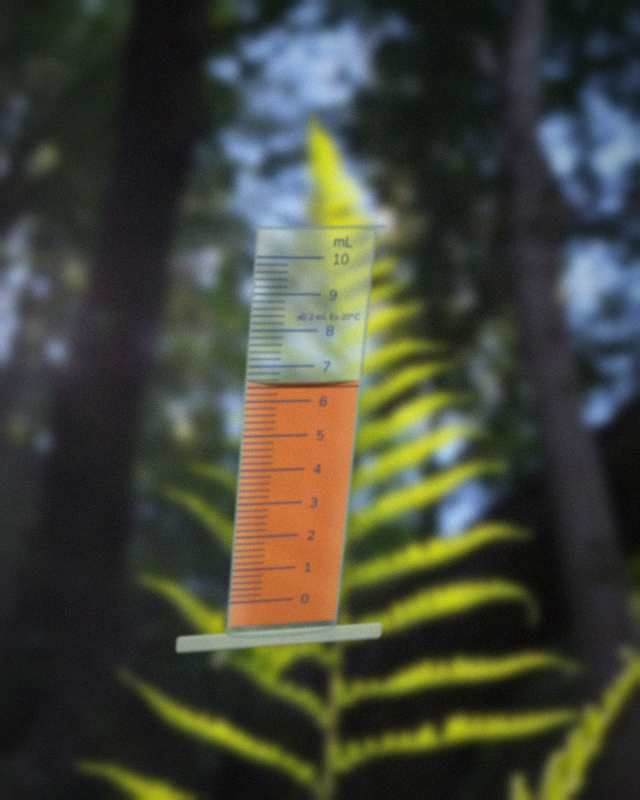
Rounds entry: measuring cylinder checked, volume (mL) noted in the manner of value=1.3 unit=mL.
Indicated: value=6.4 unit=mL
